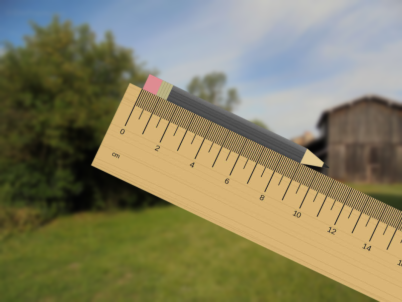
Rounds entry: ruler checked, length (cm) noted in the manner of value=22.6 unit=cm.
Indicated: value=10.5 unit=cm
